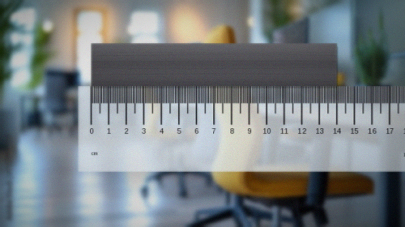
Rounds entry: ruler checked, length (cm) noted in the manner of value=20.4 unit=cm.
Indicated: value=14 unit=cm
